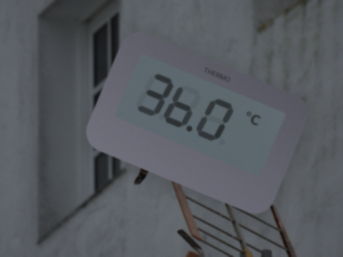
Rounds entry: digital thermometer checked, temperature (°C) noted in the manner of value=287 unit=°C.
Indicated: value=36.0 unit=°C
